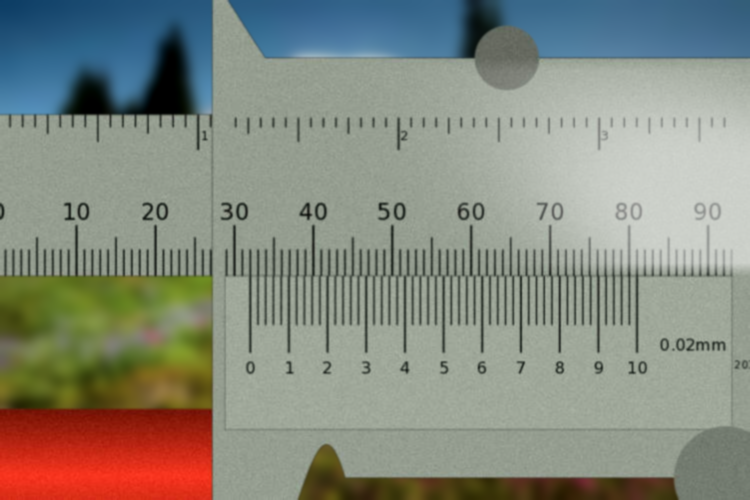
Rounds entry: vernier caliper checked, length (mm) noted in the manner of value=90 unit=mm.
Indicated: value=32.0 unit=mm
